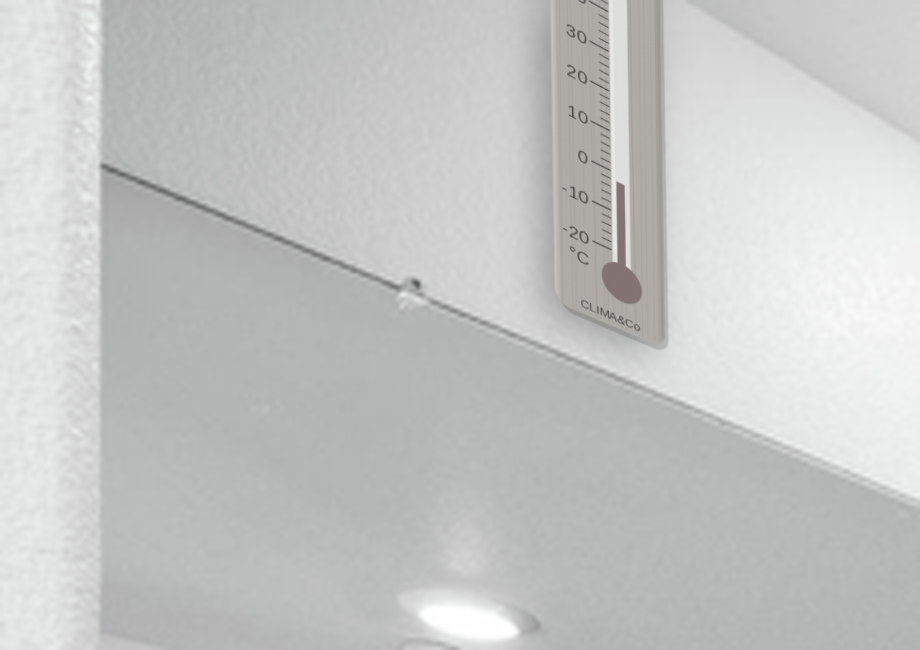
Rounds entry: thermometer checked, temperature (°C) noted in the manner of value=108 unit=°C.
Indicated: value=-2 unit=°C
